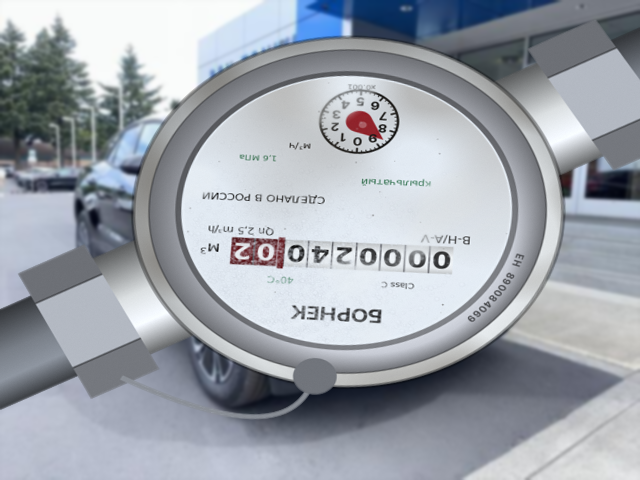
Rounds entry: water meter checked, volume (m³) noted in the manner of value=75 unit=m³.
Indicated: value=240.028 unit=m³
